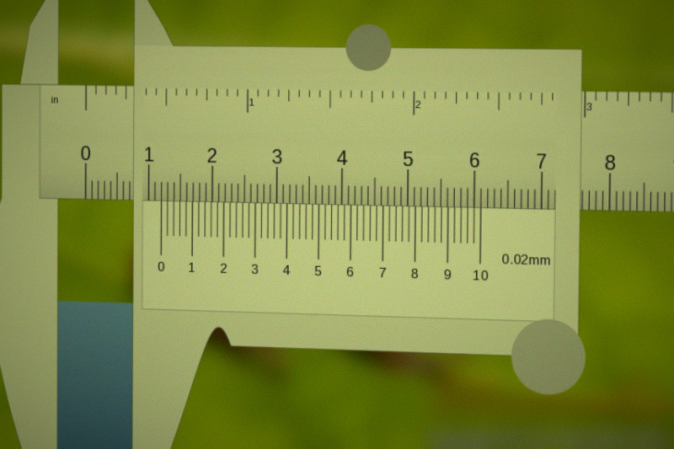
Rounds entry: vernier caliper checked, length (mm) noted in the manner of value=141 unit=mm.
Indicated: value=12.0 unit=mm
